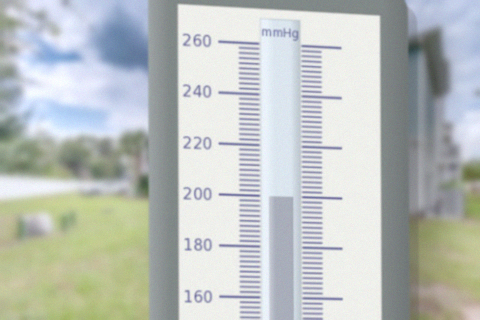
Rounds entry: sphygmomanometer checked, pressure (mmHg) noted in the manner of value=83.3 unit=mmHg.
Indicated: value=200 unit=mmHg
